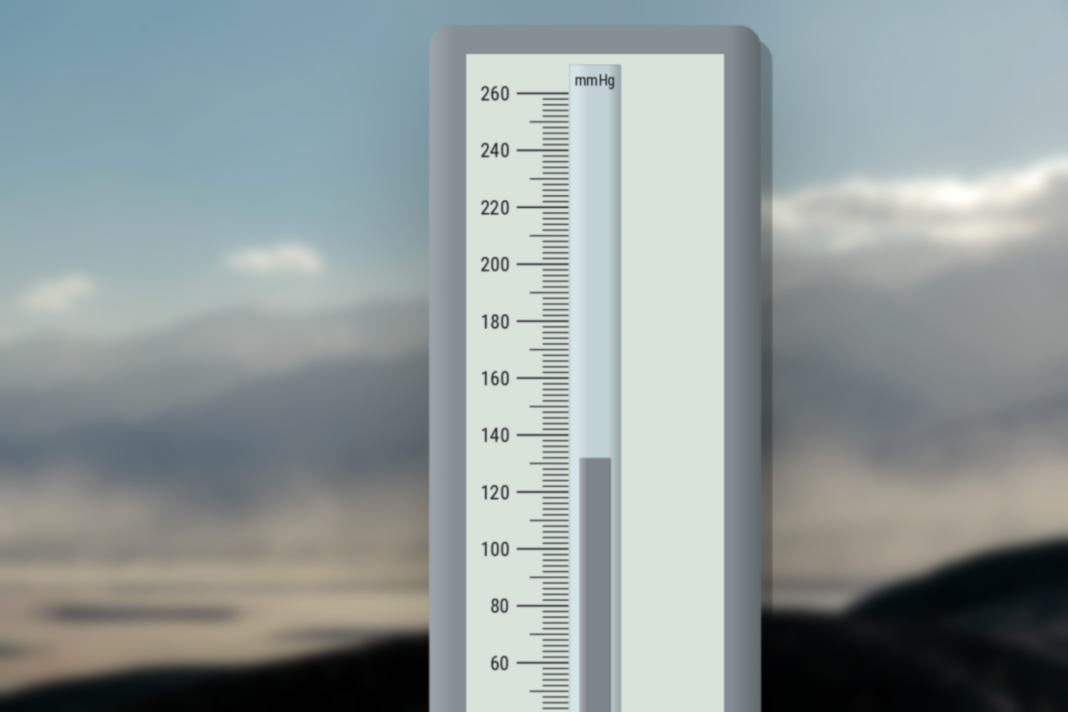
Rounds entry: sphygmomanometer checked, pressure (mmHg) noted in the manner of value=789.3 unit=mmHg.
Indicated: value=132 unit=mmHg
